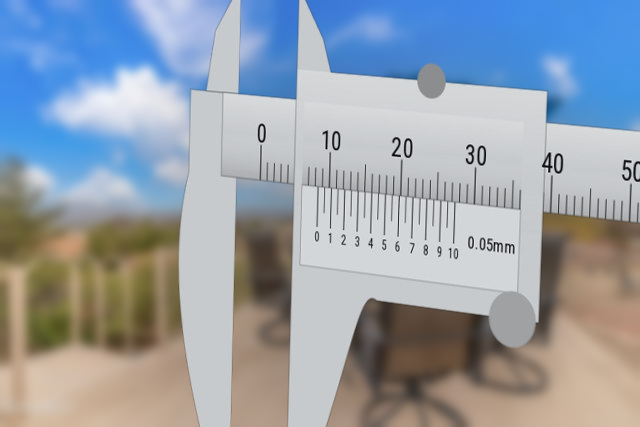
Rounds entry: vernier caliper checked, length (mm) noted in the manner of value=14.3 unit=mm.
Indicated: value=8.4 unit=mm
